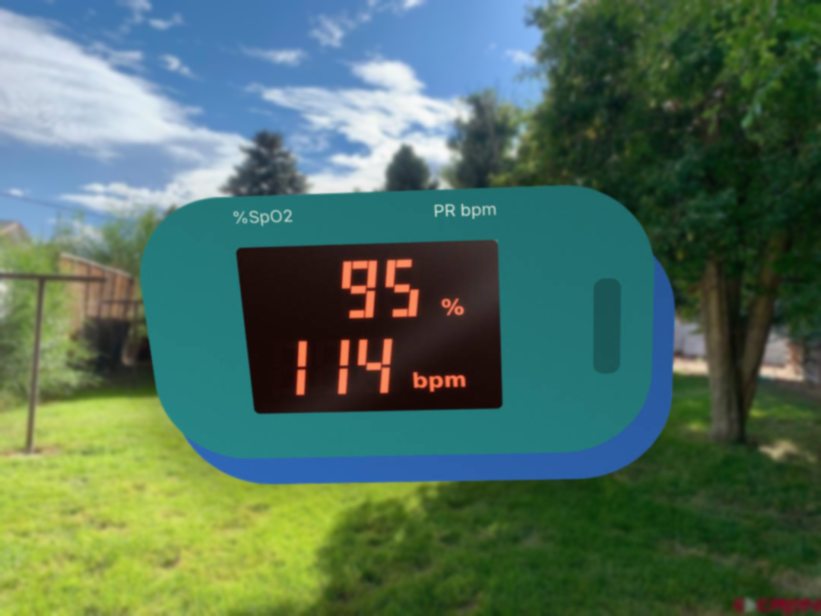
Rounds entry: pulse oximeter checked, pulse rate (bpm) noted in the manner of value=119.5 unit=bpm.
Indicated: value=114 unit=bpm
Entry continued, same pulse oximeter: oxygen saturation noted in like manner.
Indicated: value=95 unit=%
